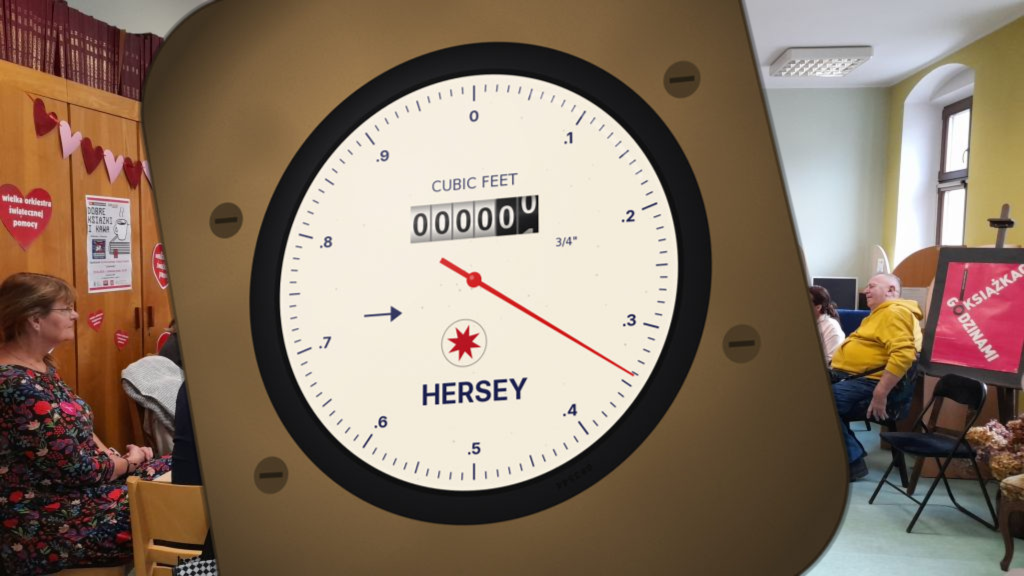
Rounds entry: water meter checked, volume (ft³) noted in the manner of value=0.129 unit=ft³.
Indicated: value=0.34 unit=ft³
